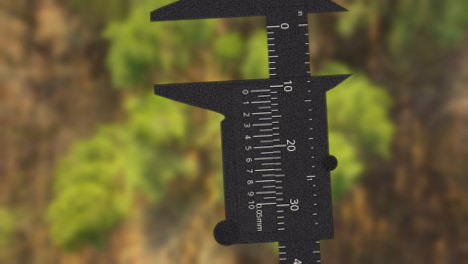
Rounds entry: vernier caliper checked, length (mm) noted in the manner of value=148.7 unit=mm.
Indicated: value=10.6 unit=mm
